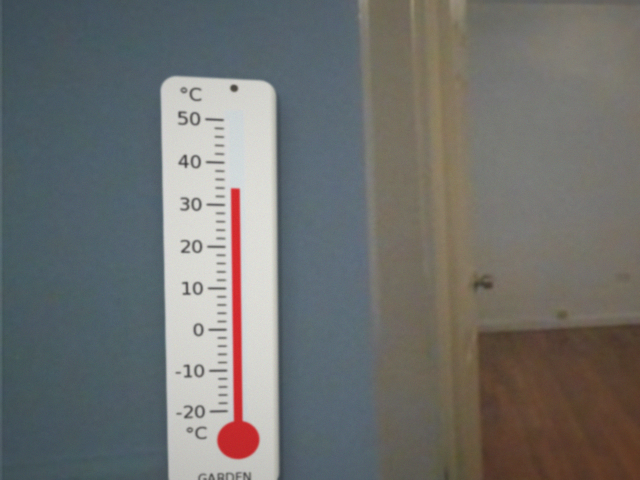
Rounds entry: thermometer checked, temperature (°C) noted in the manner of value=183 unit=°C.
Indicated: value=34 unit=°C
